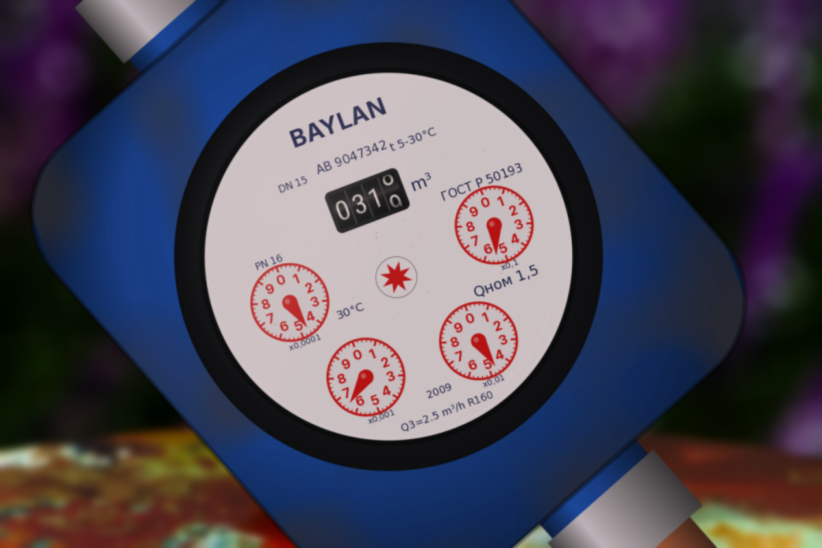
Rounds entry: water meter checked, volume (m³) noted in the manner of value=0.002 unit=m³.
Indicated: value=318.5464 unit=m³
